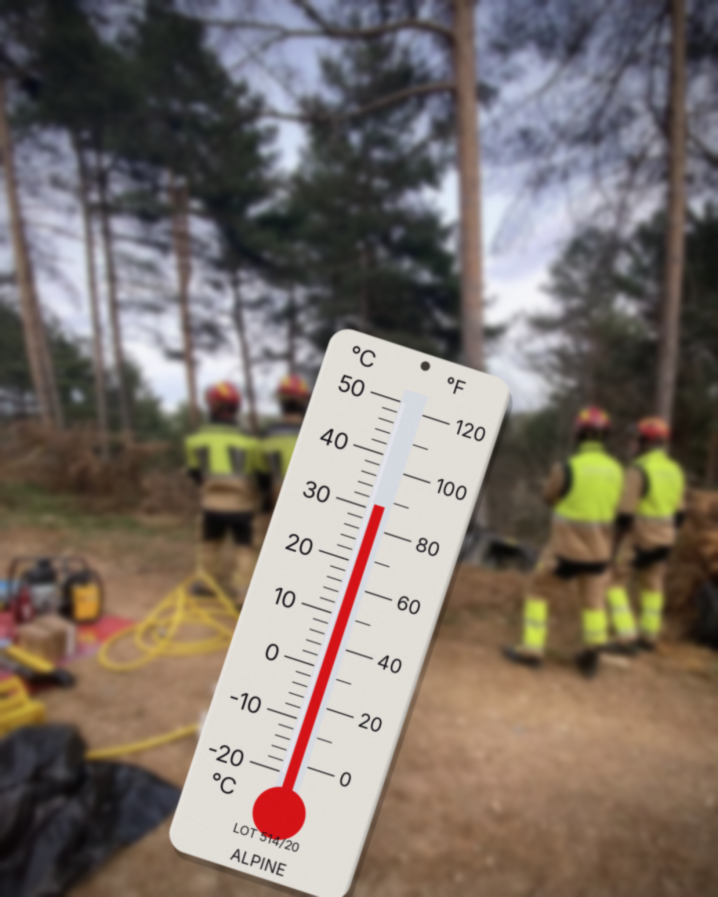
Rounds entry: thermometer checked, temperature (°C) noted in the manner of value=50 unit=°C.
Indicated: value=31 unit=°C
